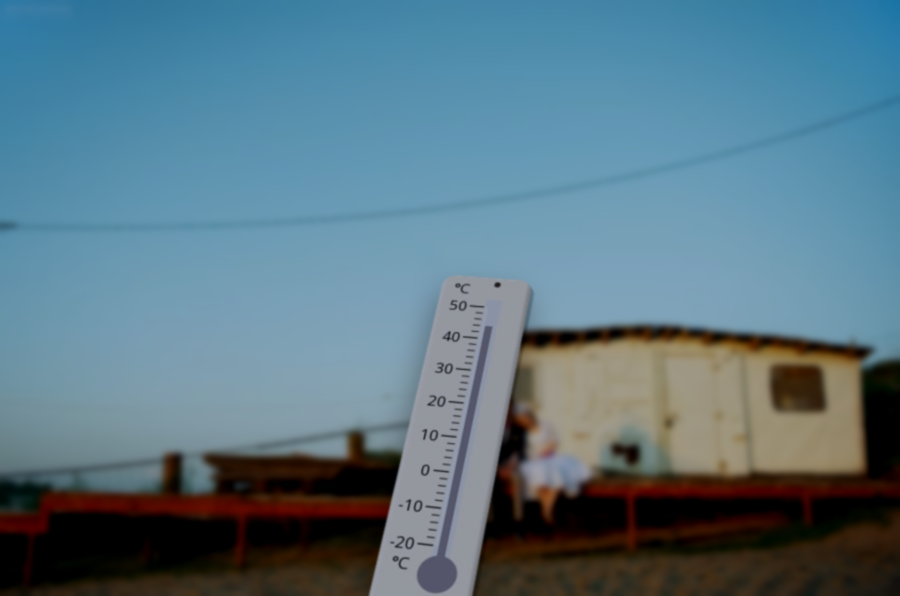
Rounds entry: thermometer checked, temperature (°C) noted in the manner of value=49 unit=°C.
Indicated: value=44 unit=°C
